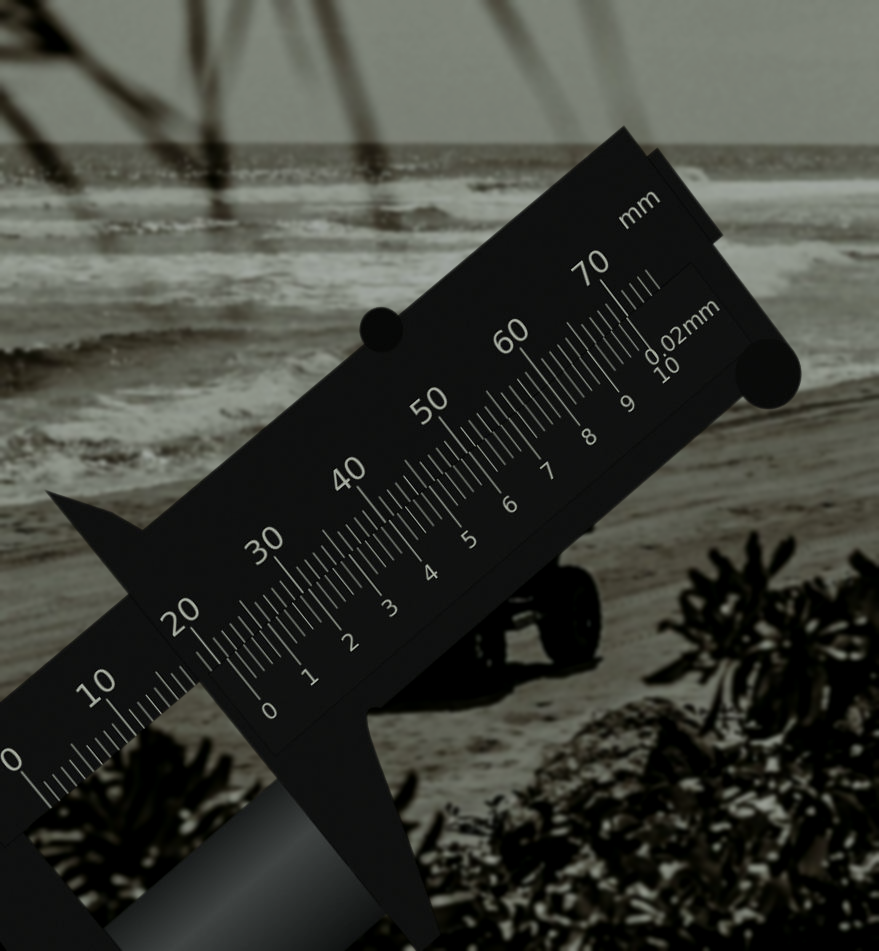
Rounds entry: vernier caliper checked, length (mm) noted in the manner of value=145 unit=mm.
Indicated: value=20.8 unit=mm
